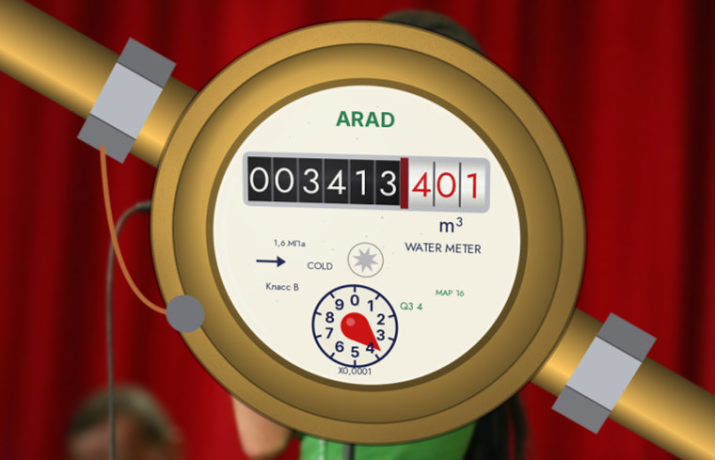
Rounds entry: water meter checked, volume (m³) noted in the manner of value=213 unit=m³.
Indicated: value=3413.4013 unit=m³
